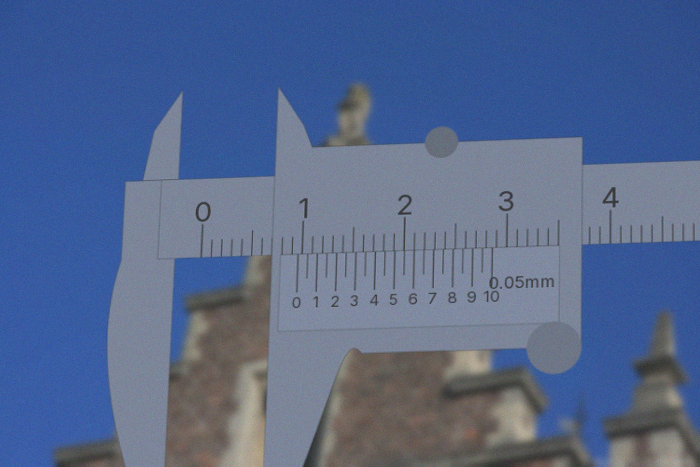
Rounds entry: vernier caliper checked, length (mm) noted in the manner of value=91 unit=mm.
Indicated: value=9.6 unit=mm
